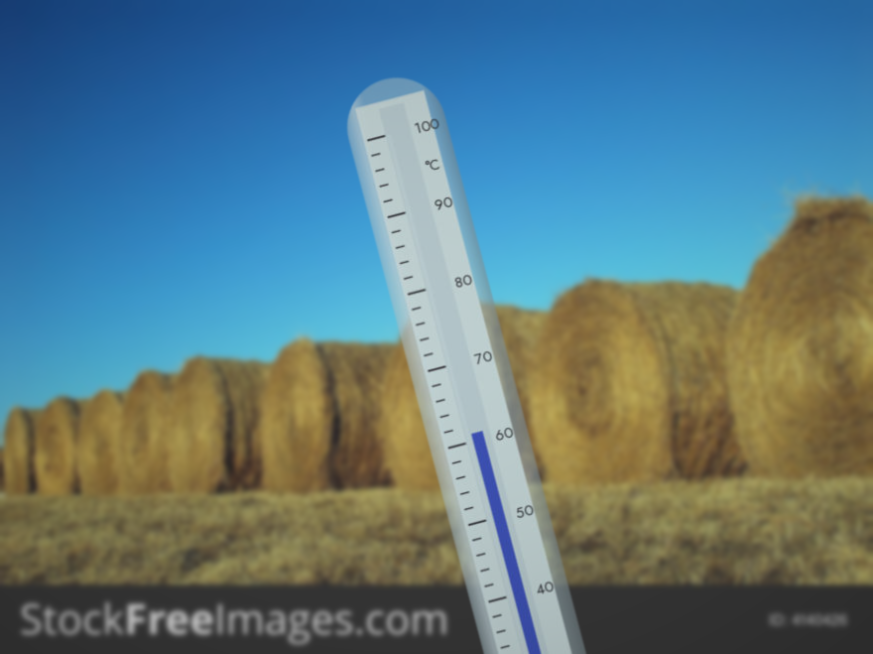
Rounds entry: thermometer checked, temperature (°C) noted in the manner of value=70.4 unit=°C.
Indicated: value=61 unit=°C
